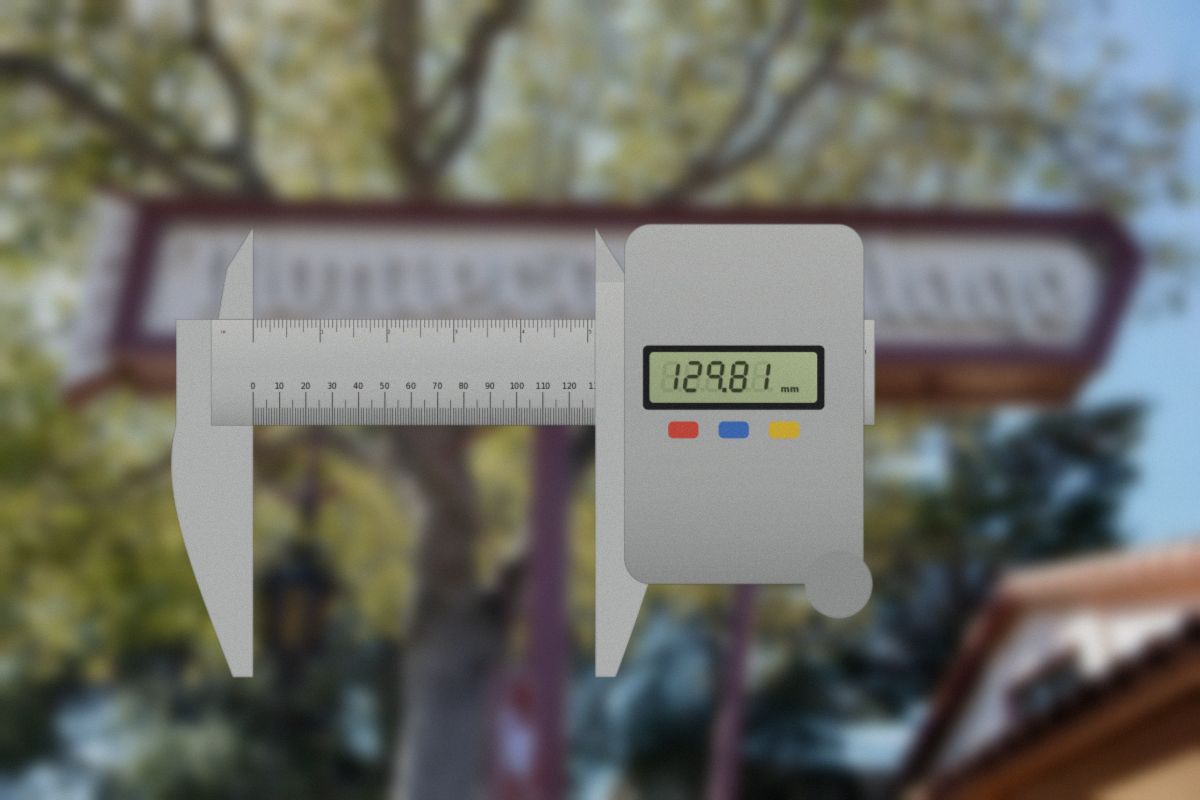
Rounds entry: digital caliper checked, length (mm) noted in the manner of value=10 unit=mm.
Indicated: value=129.81 unit=mm
